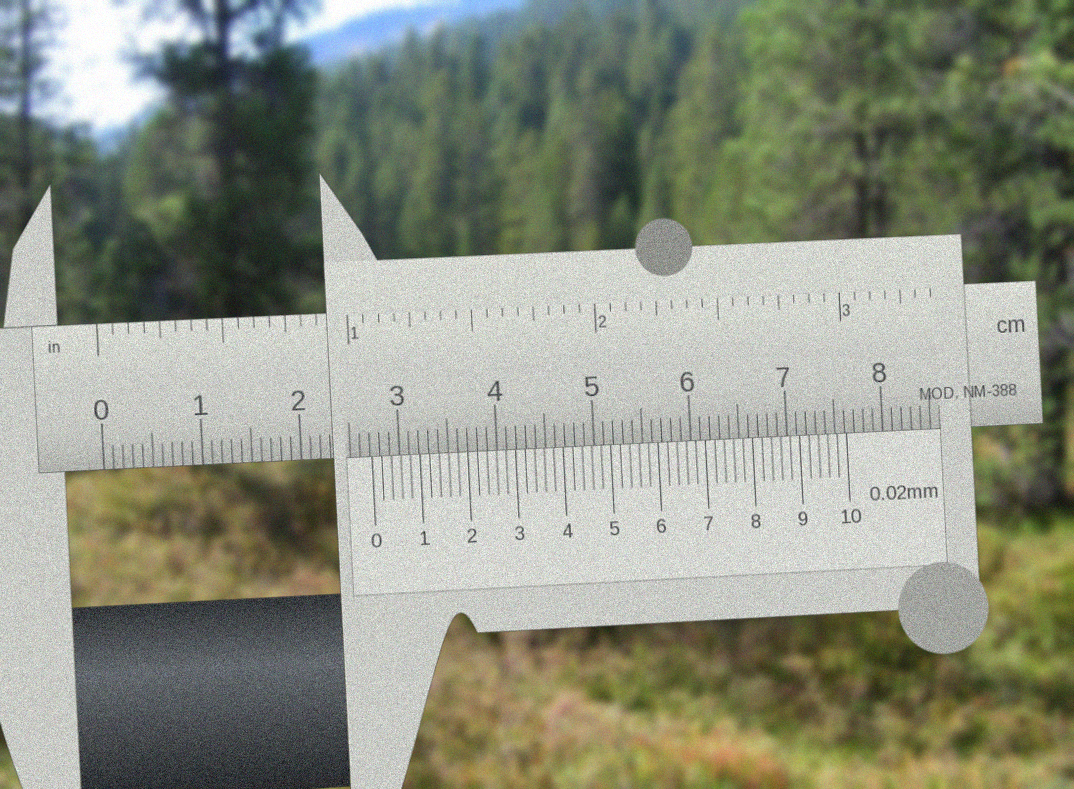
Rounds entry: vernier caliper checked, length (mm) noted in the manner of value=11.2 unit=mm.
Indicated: value=27.2 unit=mm
